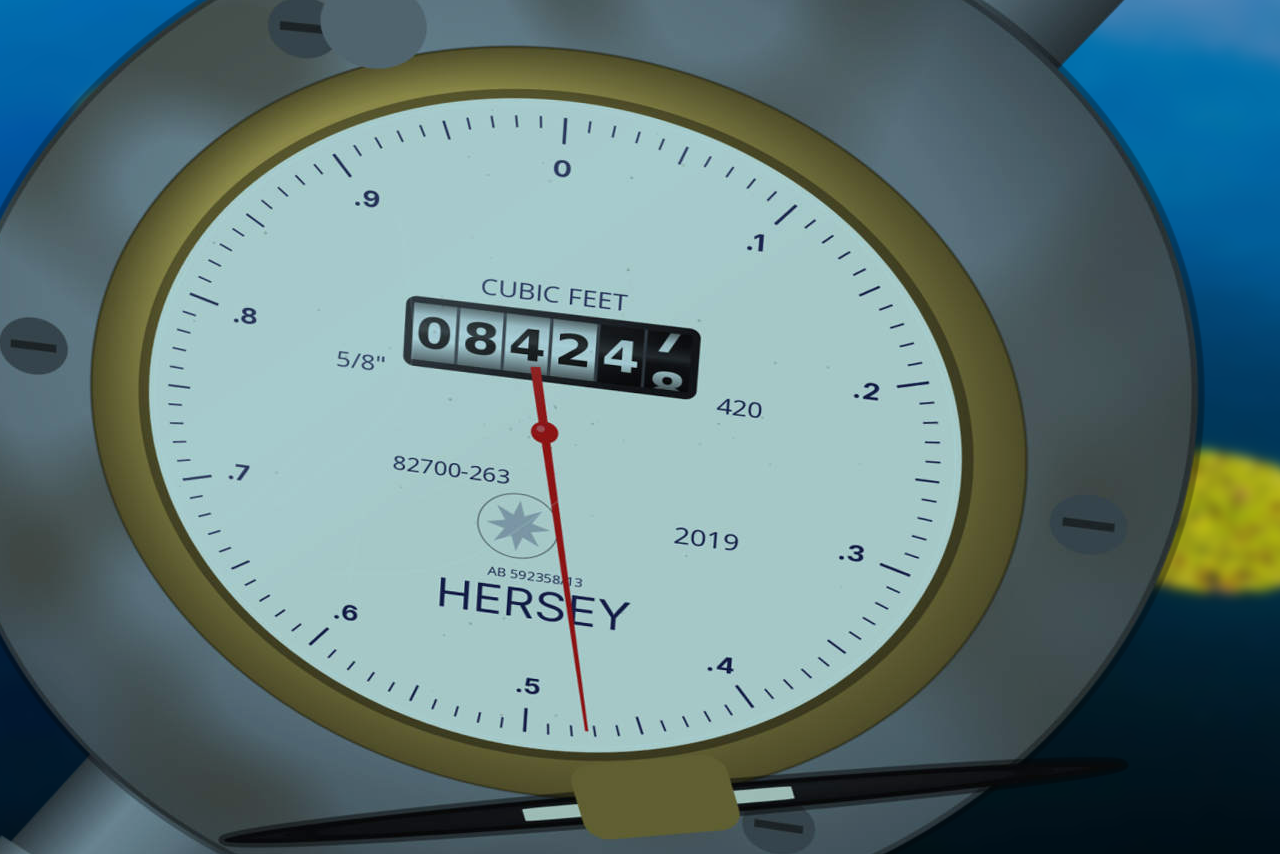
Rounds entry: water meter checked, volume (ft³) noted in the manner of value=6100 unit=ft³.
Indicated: value=84247.47 unit=ft³
